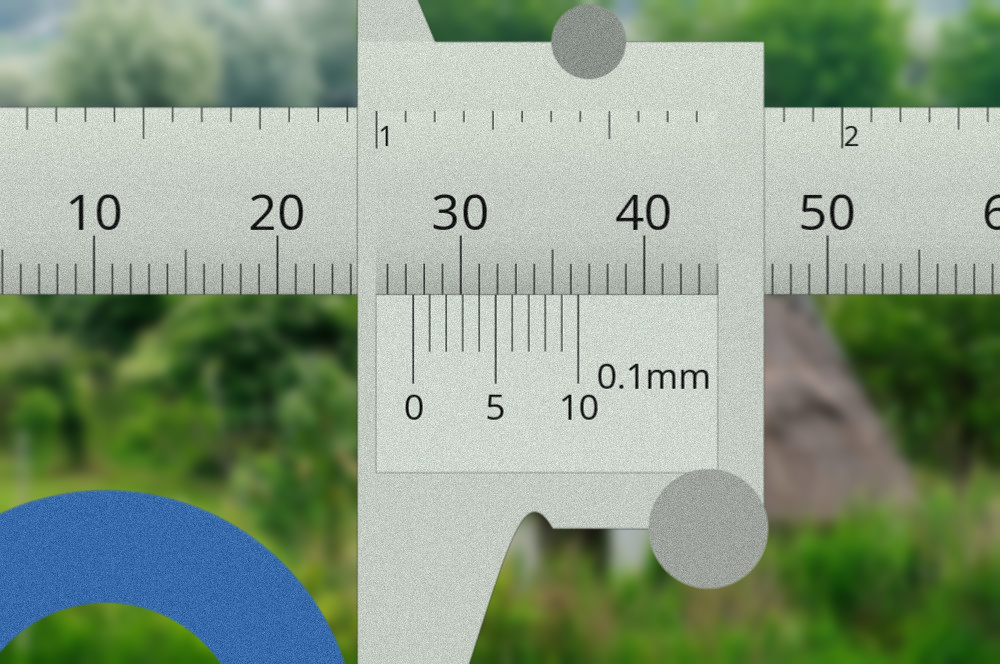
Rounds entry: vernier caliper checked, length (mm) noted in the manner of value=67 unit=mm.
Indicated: value=27.4 unit=mm
